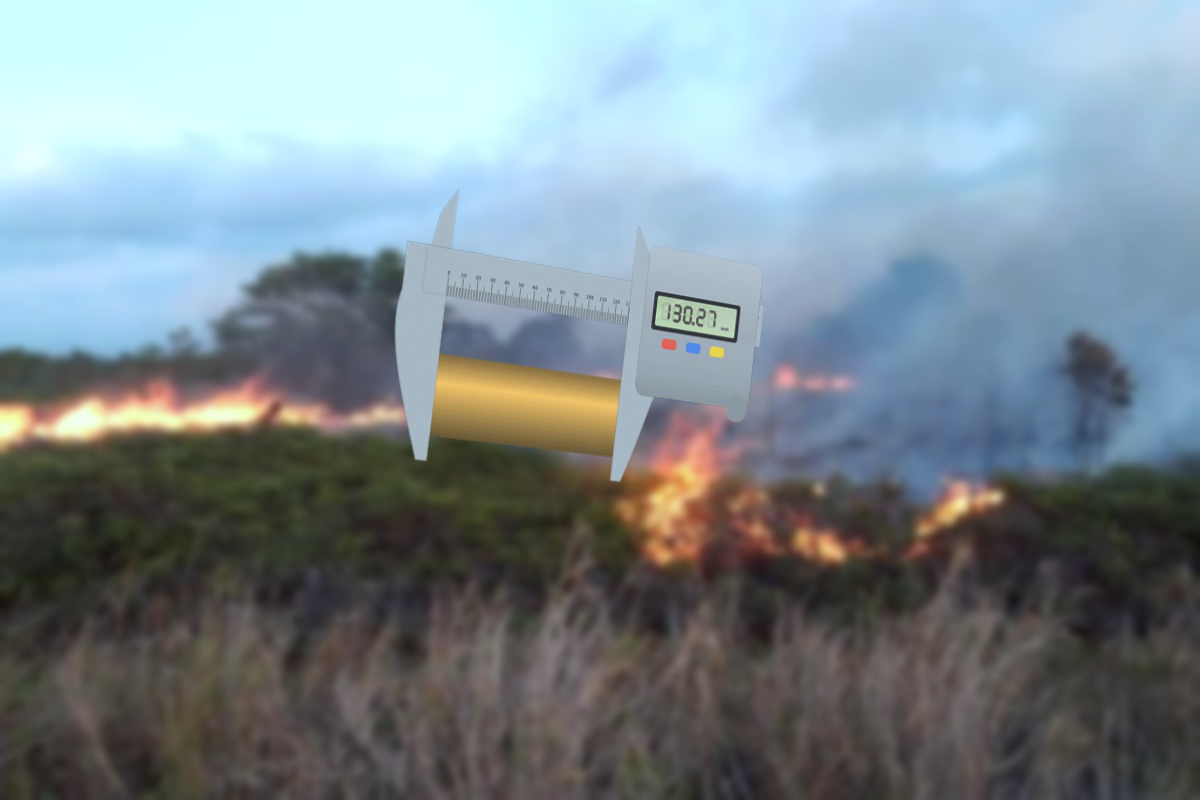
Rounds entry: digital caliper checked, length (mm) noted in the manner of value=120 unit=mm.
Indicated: value=130.27 unit=mm
